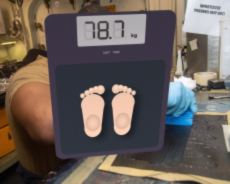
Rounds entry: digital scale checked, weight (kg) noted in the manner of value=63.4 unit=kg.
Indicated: value=78.7 unit=kg
